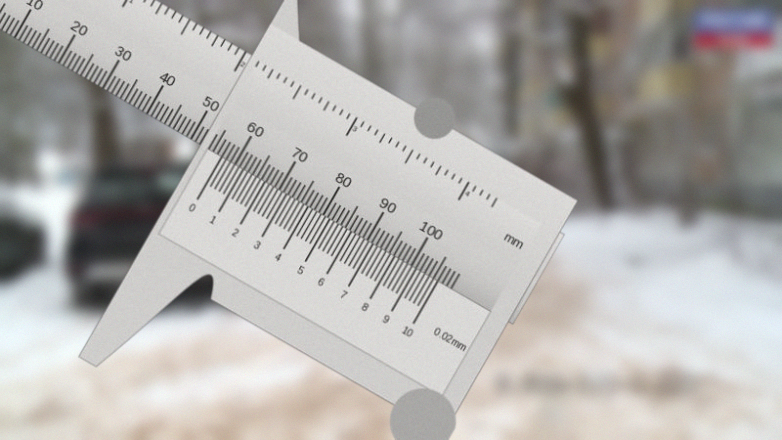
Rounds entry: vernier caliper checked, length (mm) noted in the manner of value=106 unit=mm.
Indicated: value=57.0 unit=mm
